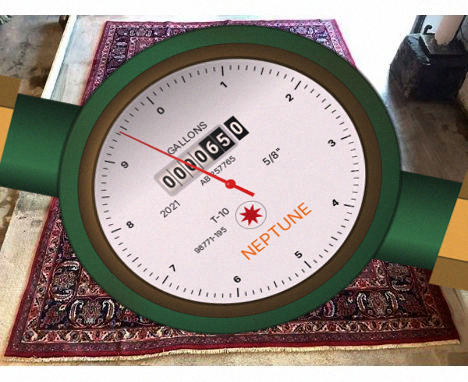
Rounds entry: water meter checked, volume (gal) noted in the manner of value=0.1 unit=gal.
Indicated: value=649.4 unit=gal
